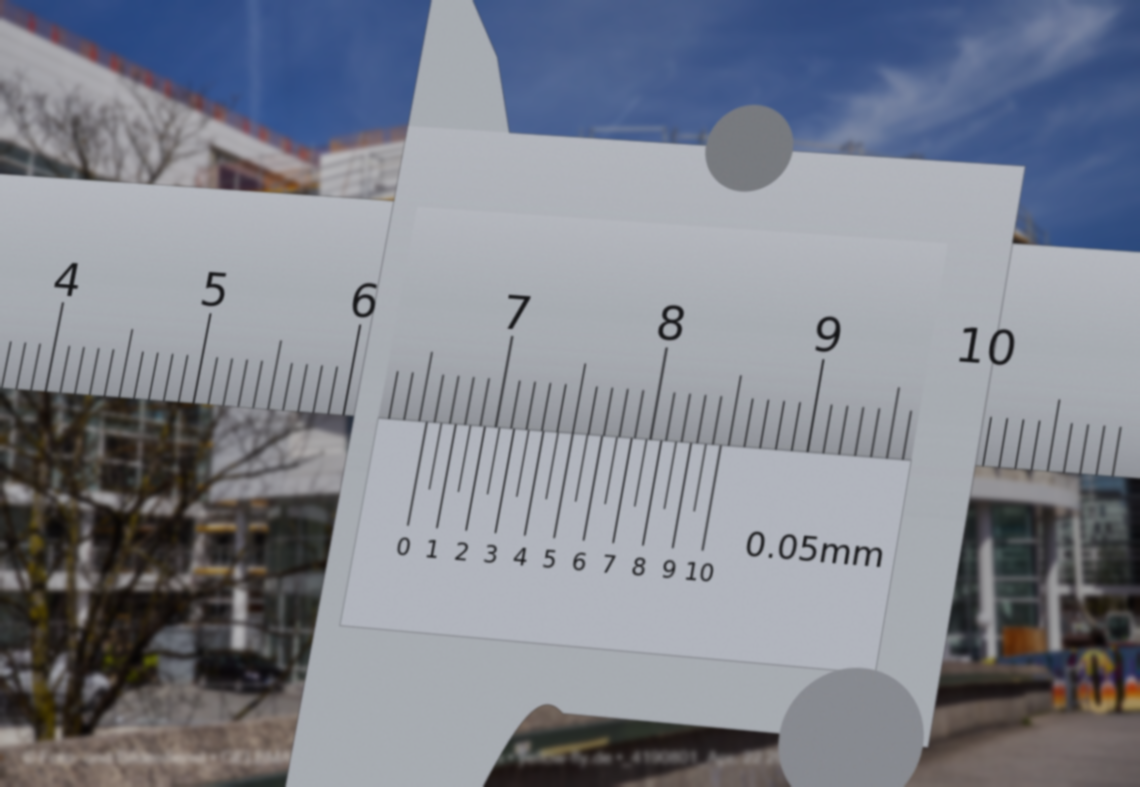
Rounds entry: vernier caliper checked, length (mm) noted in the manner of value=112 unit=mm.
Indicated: value=65.5 unit=mm
